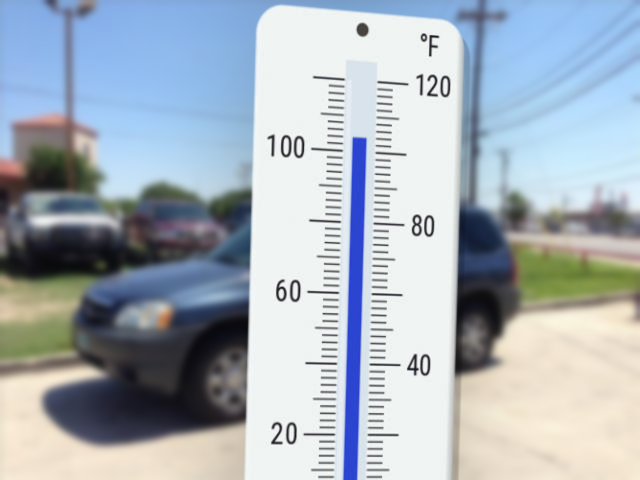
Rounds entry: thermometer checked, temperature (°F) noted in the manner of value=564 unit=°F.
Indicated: value=104 unit=°F
